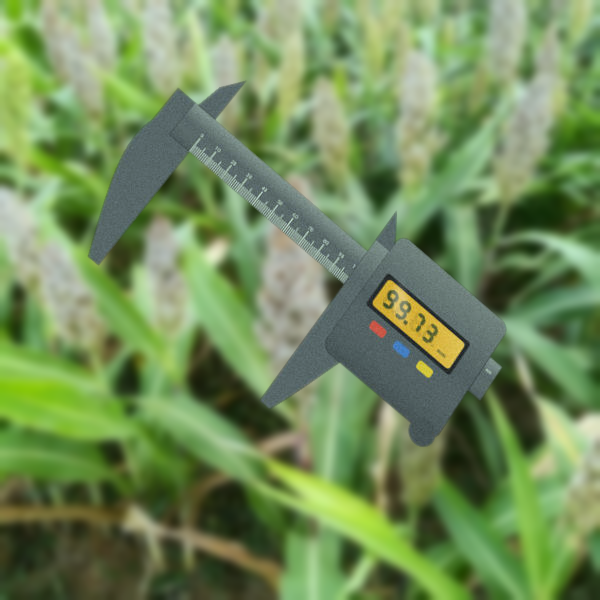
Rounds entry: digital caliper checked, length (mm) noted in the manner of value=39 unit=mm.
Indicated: value=99.73 unit=mm
